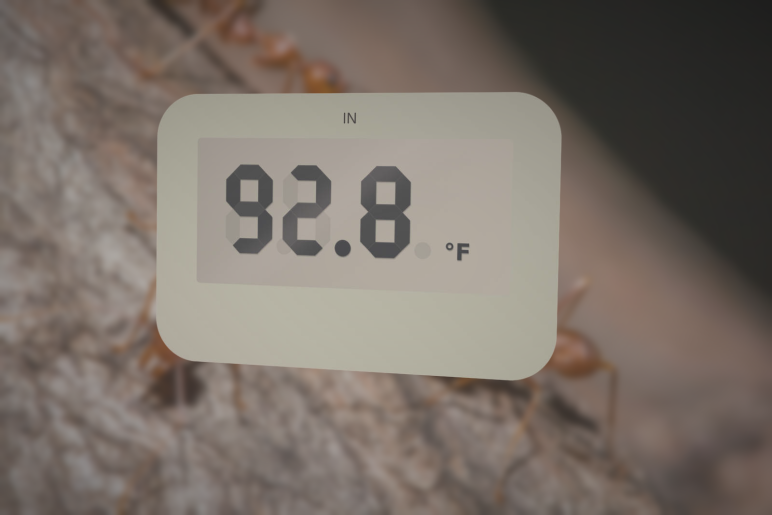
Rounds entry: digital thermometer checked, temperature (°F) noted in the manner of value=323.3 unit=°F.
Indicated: value=92.8 unit=°F
